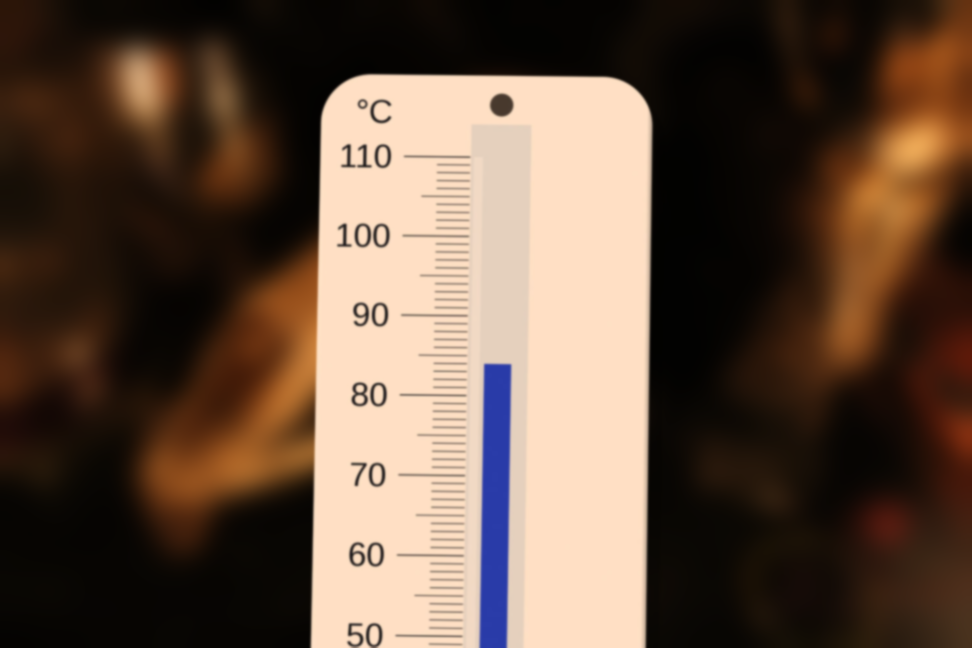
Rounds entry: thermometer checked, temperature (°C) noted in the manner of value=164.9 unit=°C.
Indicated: value=84 unit=°C
